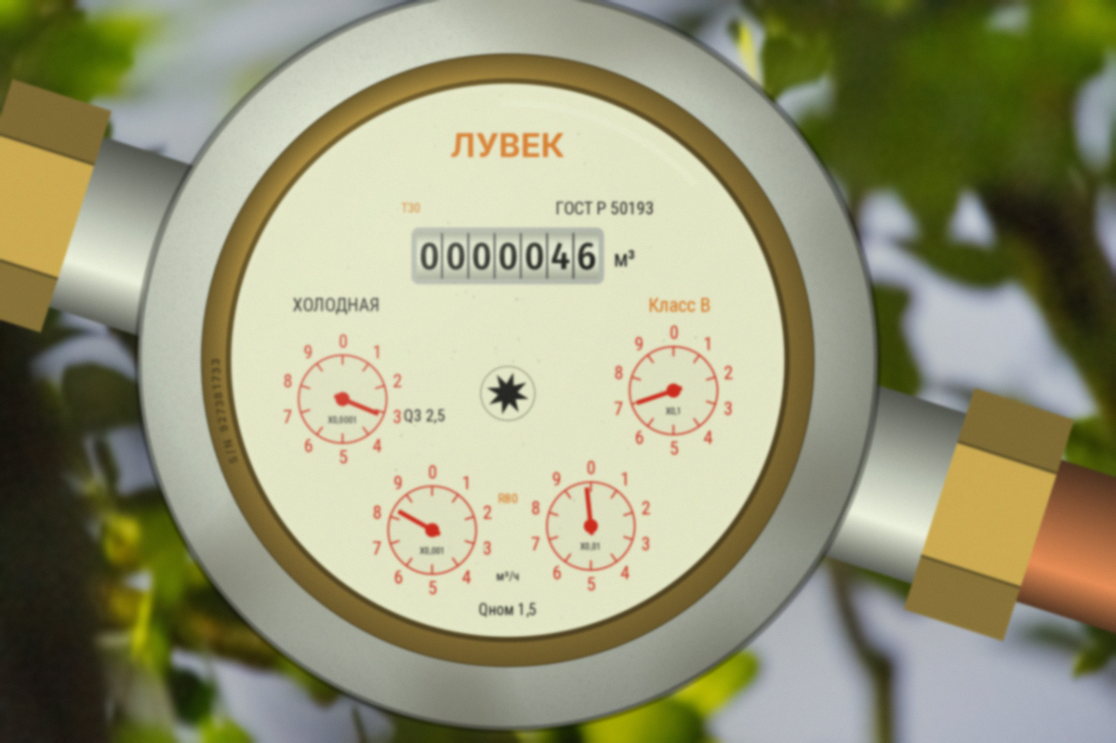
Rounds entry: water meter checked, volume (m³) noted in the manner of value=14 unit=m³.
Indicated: value=46.6983 unit=m³
